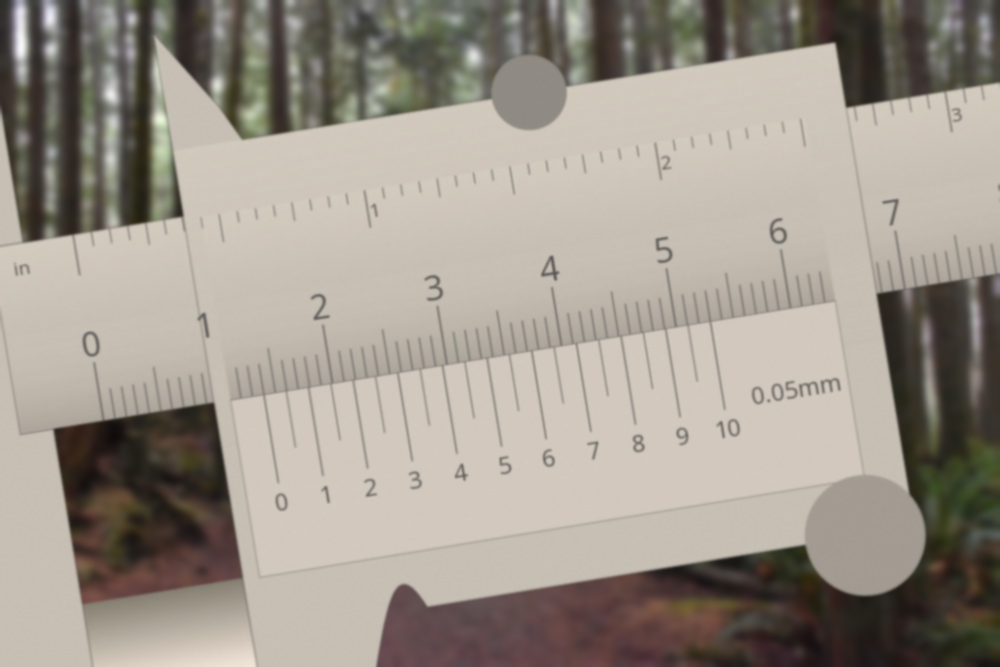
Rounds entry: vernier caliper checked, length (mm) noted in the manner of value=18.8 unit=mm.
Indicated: value=14.0 unit=mm
